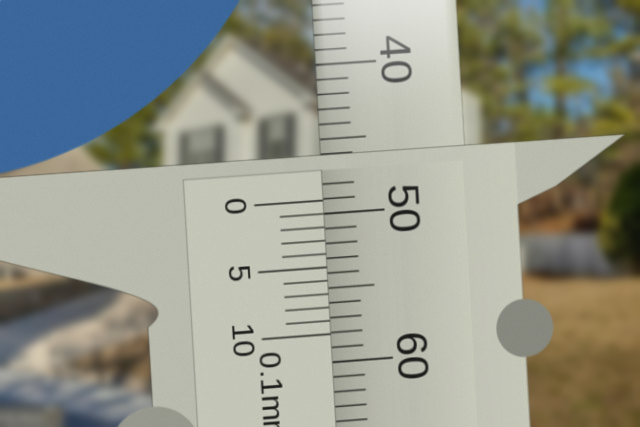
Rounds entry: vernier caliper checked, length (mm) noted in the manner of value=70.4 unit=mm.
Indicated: value=49.1 unit=mm
